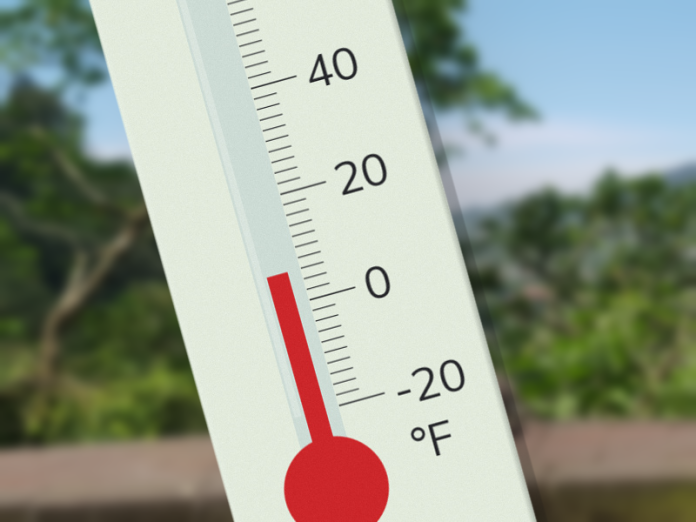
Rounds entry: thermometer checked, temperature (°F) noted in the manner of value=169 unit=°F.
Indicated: value=6 unit=°F
